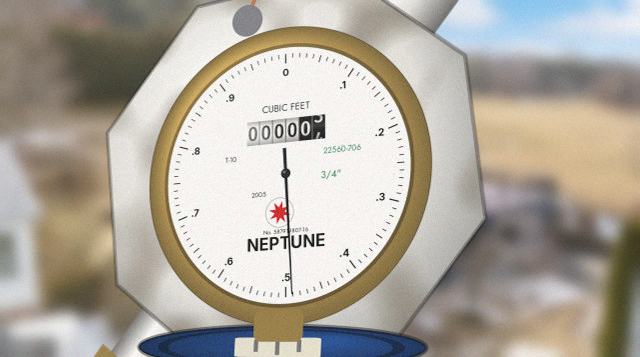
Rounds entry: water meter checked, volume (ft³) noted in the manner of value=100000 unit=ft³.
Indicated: value=3.49 unit=ft³
